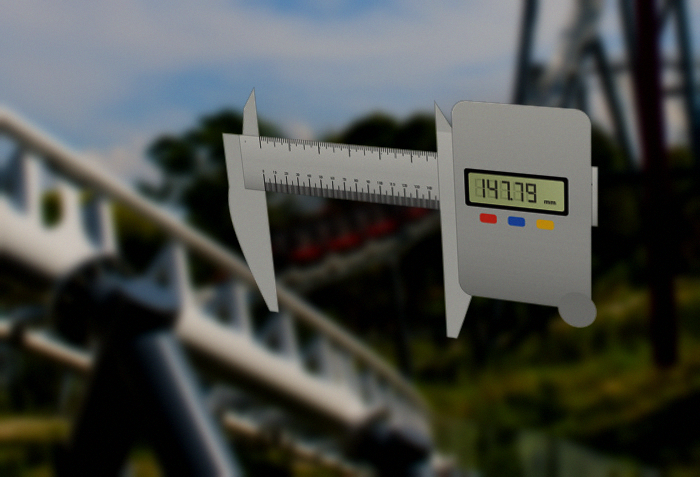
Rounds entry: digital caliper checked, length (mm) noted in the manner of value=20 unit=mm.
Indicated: value=147.79 unit=mm
